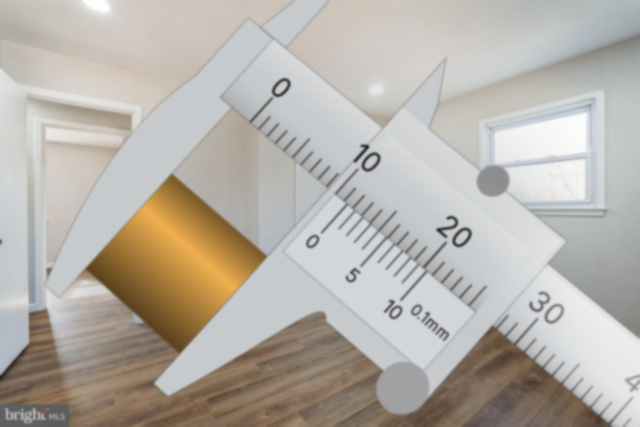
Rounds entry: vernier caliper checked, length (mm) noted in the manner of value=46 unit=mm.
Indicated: value=11.4 unit=mm
